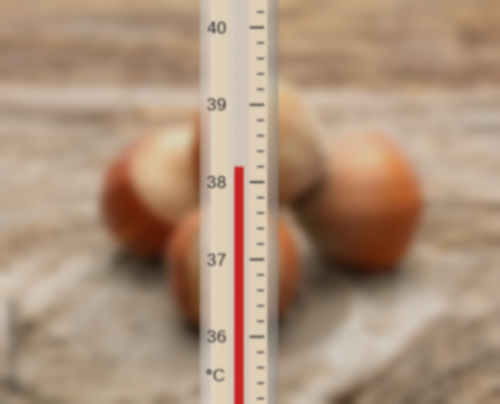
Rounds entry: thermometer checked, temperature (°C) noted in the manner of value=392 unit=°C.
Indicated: value=38.2 unit=°C
